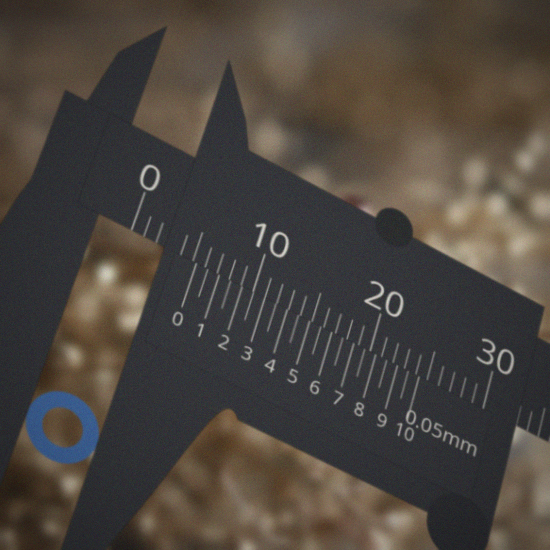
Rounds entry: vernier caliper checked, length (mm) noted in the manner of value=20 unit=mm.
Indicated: value=5.3 unit=mm
